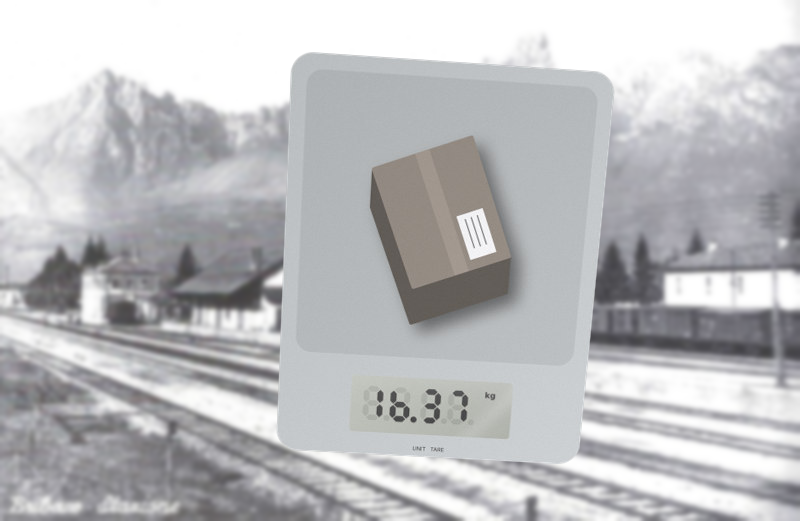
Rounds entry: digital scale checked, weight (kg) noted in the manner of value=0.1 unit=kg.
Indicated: value=16.37 unit=kg
